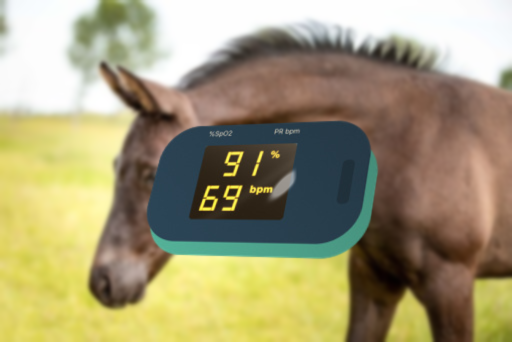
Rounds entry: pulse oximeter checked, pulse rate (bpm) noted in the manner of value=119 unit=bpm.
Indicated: value=69 unit=bpm
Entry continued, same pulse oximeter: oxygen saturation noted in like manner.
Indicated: value=91 unit=%
